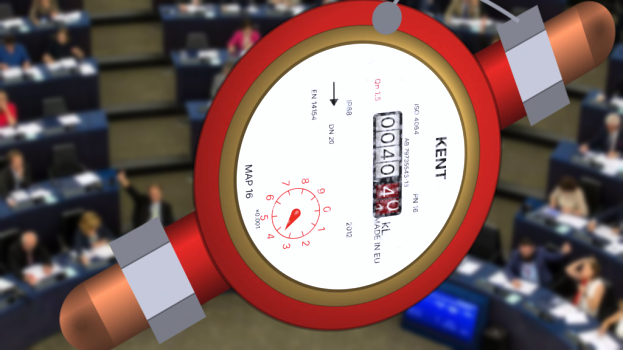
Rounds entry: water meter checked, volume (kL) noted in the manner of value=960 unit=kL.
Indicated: value=40.403 unit=kL
